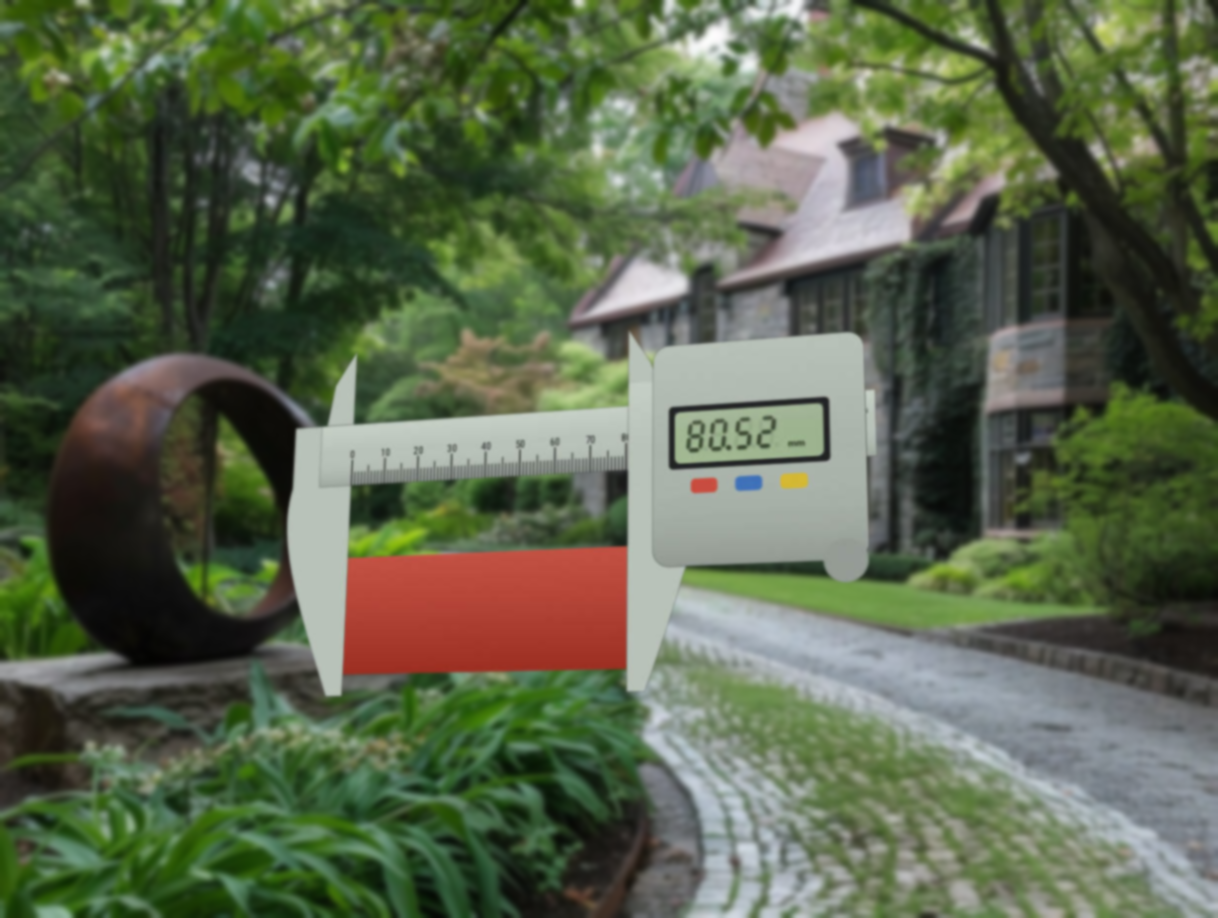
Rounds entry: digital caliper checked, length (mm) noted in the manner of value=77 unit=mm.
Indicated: value=80.52 unit=mm
